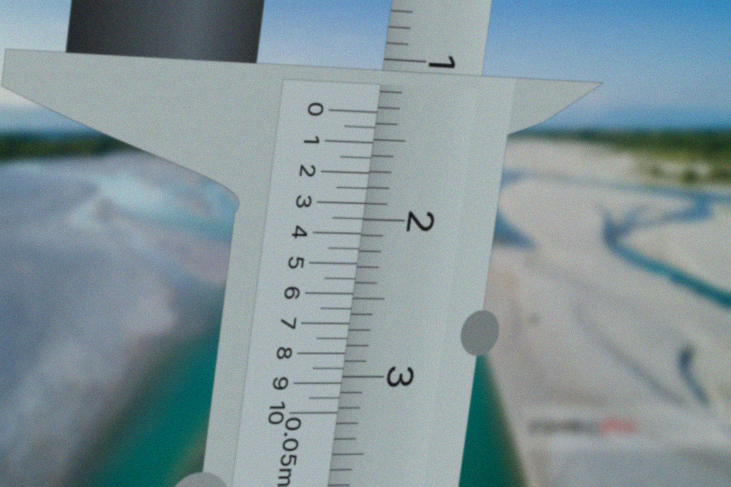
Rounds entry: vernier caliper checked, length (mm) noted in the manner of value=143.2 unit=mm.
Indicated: value=13.3 unit=mm
